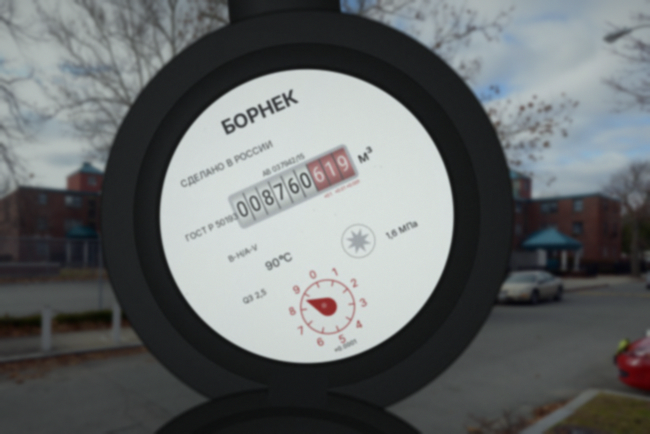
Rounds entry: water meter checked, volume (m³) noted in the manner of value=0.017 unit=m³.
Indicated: value=8760.6198 unit=m³
